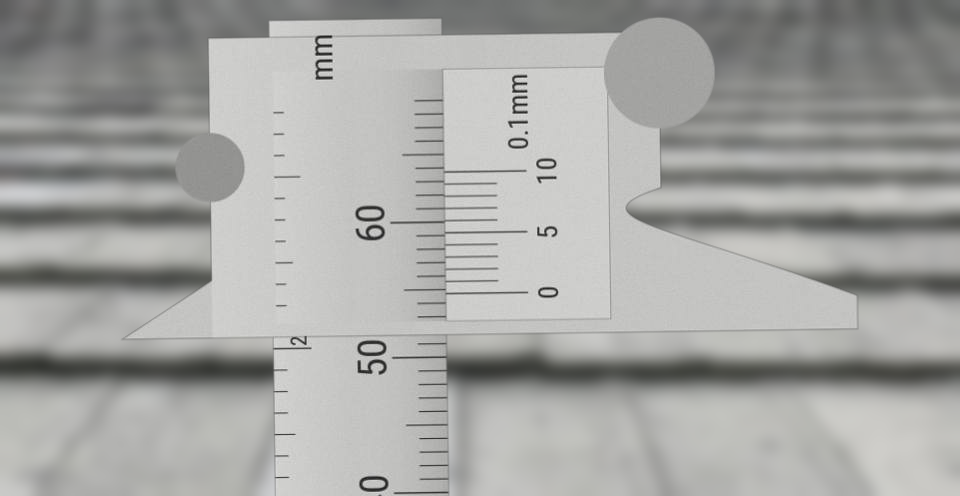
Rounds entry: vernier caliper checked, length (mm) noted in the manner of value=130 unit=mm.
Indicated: value=54.7 unit=mm
